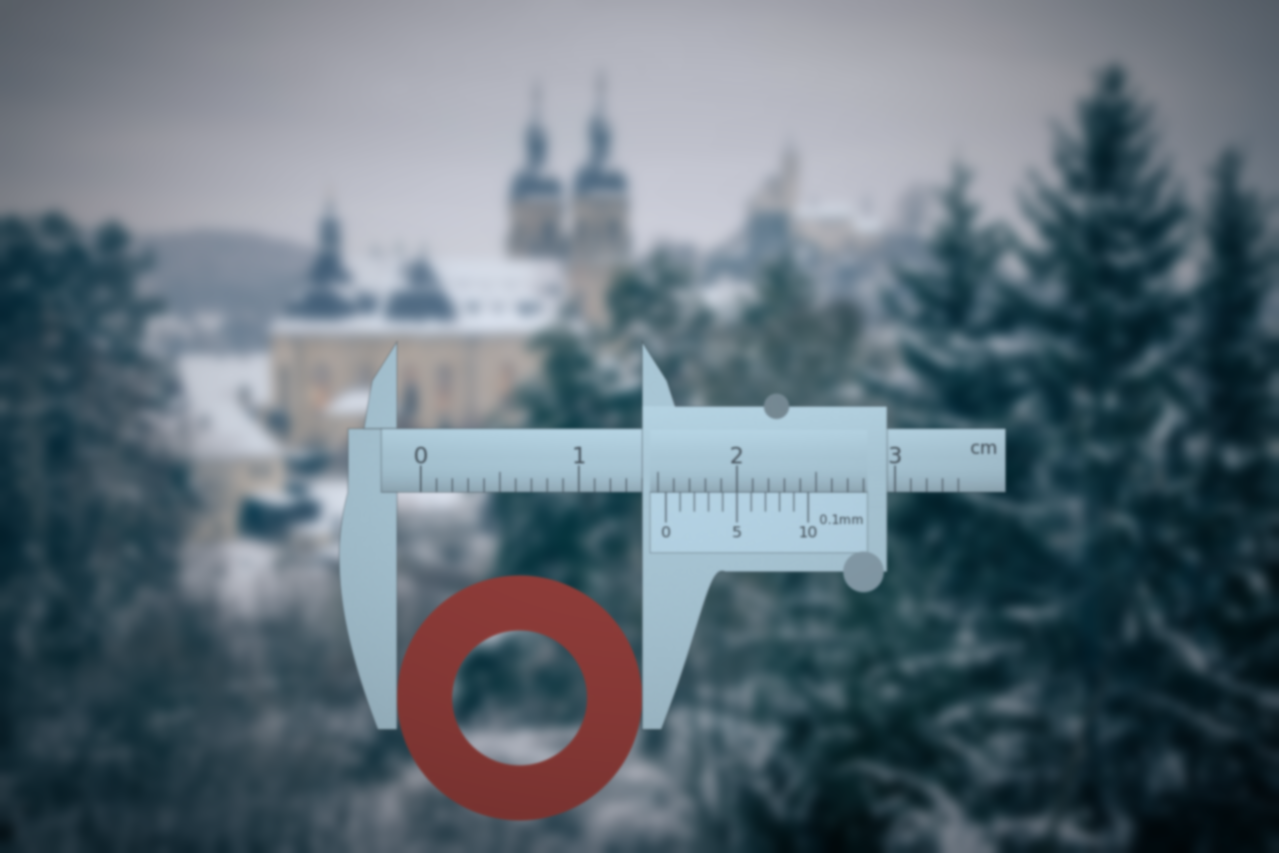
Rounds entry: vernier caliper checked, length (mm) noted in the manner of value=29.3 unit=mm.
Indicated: value=15.5 unit=mm
